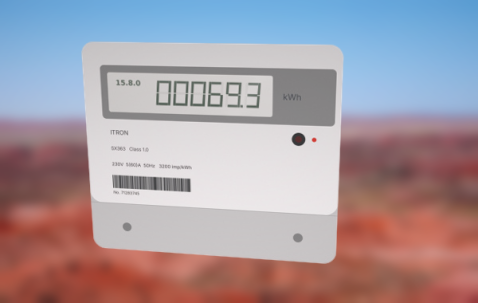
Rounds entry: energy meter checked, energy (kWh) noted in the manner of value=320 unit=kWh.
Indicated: value=69.3 unit=kWh
